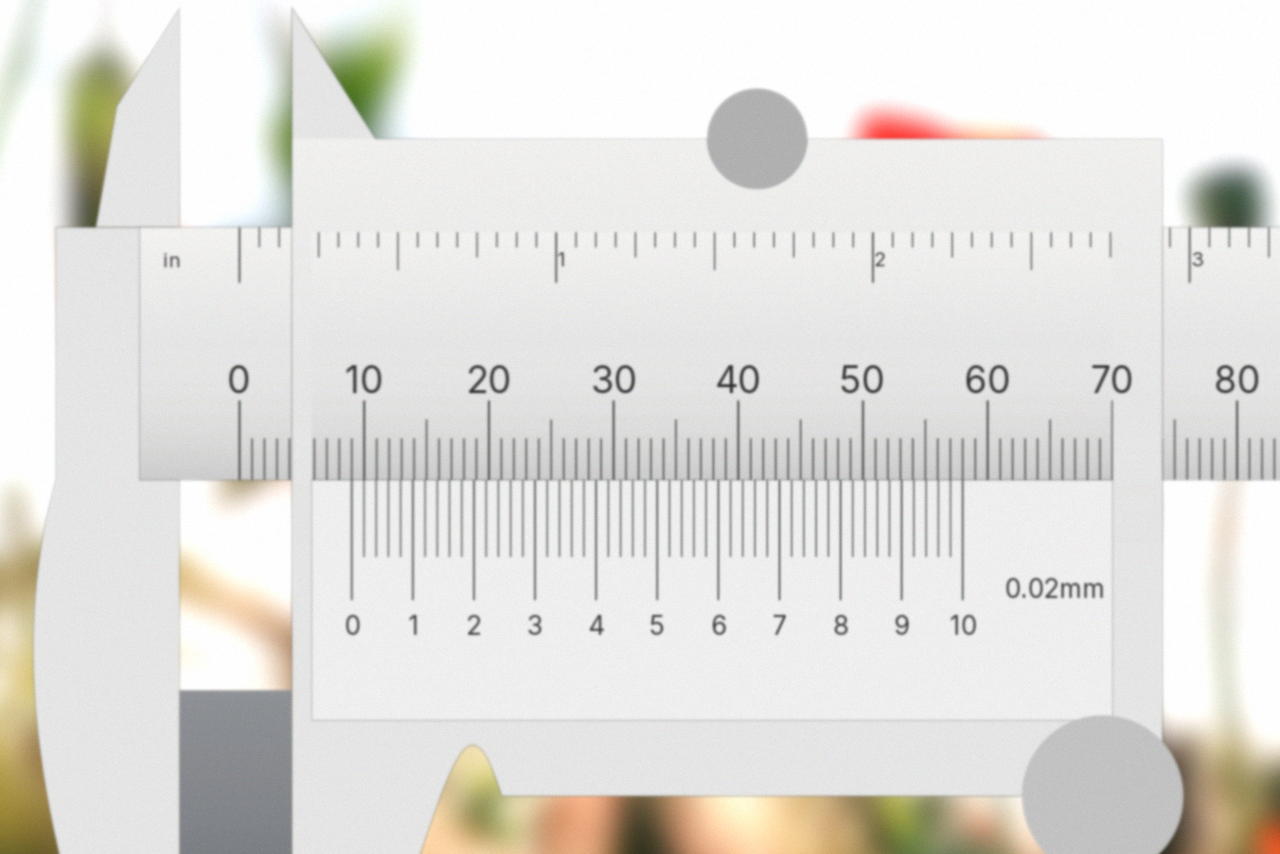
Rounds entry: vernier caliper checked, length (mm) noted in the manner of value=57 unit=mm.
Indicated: value=9.0 unit=mm
